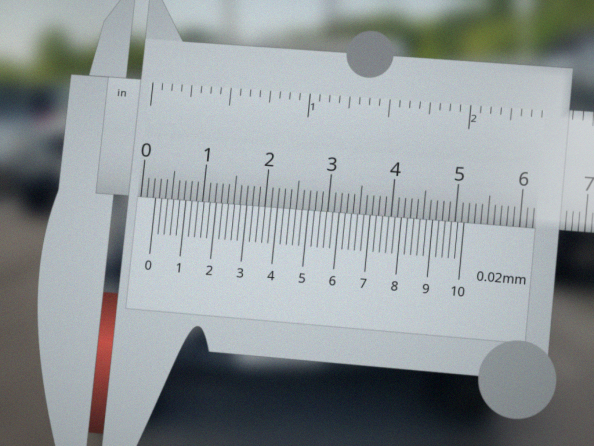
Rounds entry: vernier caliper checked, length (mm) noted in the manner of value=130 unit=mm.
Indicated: value=2.4 unit=mm
